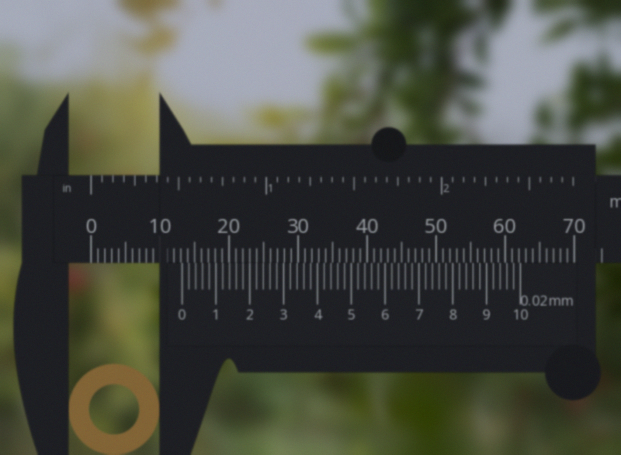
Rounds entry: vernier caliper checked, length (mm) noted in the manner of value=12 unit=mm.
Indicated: value=13.2 unit=mm
